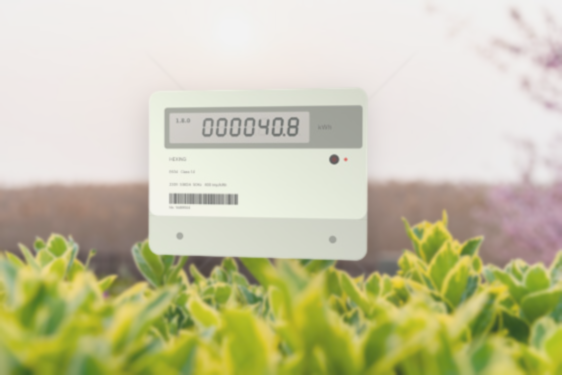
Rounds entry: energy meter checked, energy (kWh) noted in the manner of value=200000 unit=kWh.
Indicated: value=40.8 unit=kWh
